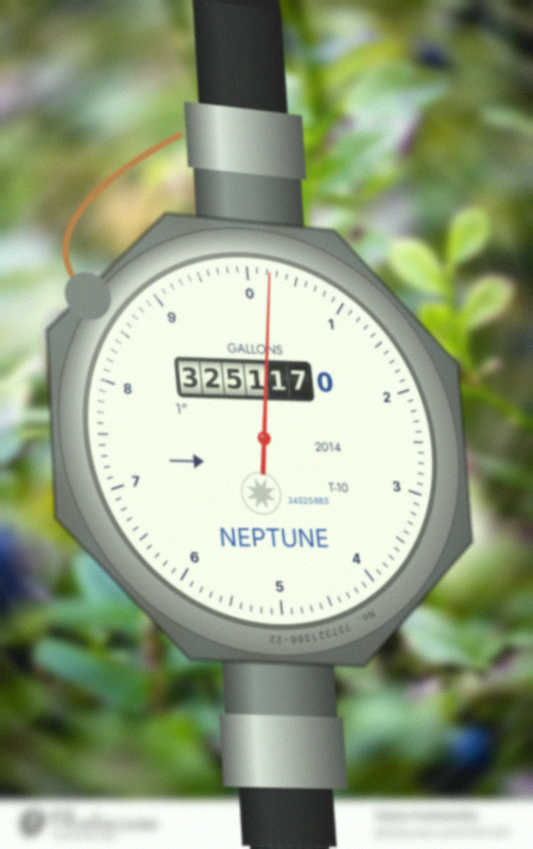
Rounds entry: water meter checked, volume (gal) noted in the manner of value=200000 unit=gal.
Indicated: value=3251170.2 unit=gal
